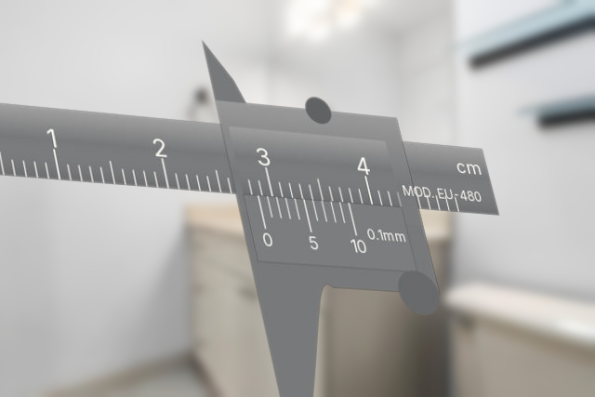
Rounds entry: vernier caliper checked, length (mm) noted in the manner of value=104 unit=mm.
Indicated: value=28.6 unit=mm
